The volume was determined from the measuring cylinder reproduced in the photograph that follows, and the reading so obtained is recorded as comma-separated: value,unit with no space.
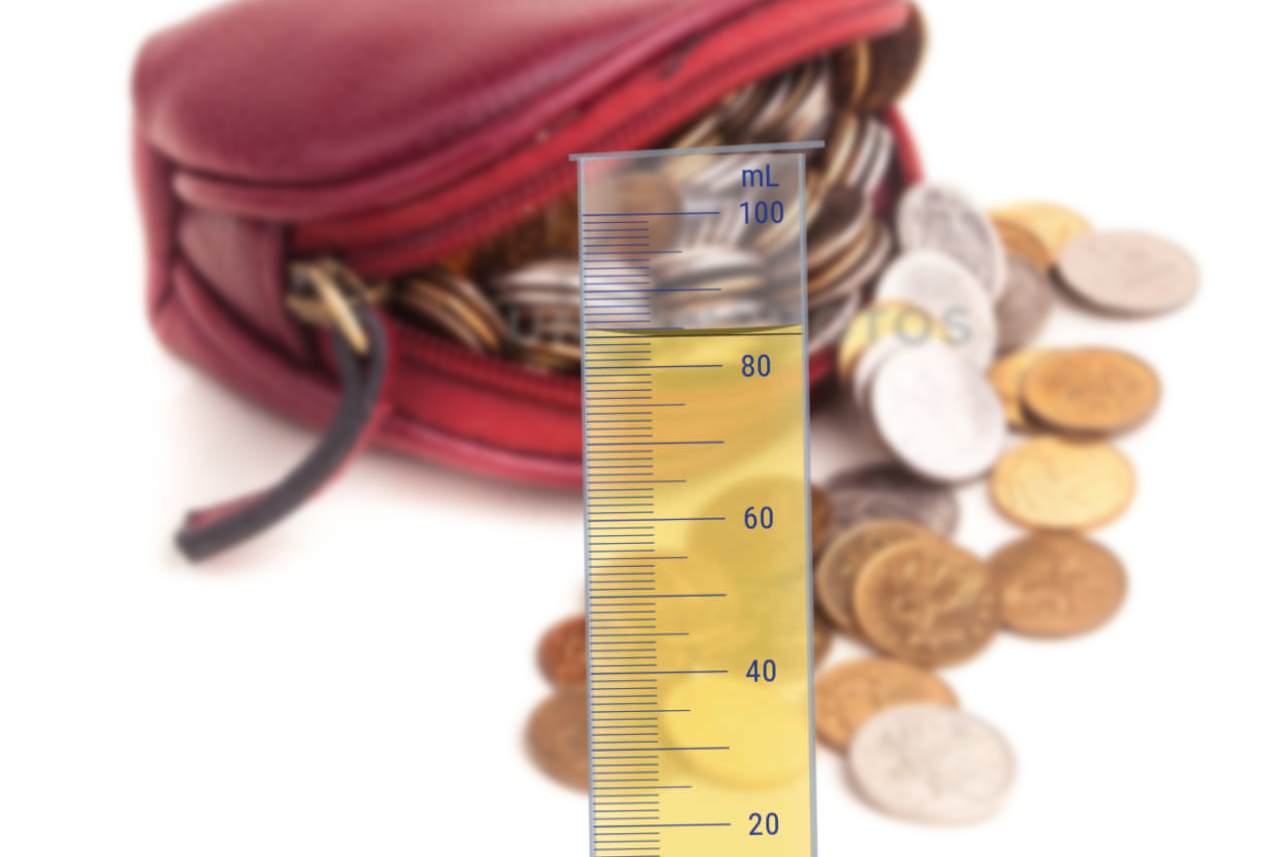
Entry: 84,mL
